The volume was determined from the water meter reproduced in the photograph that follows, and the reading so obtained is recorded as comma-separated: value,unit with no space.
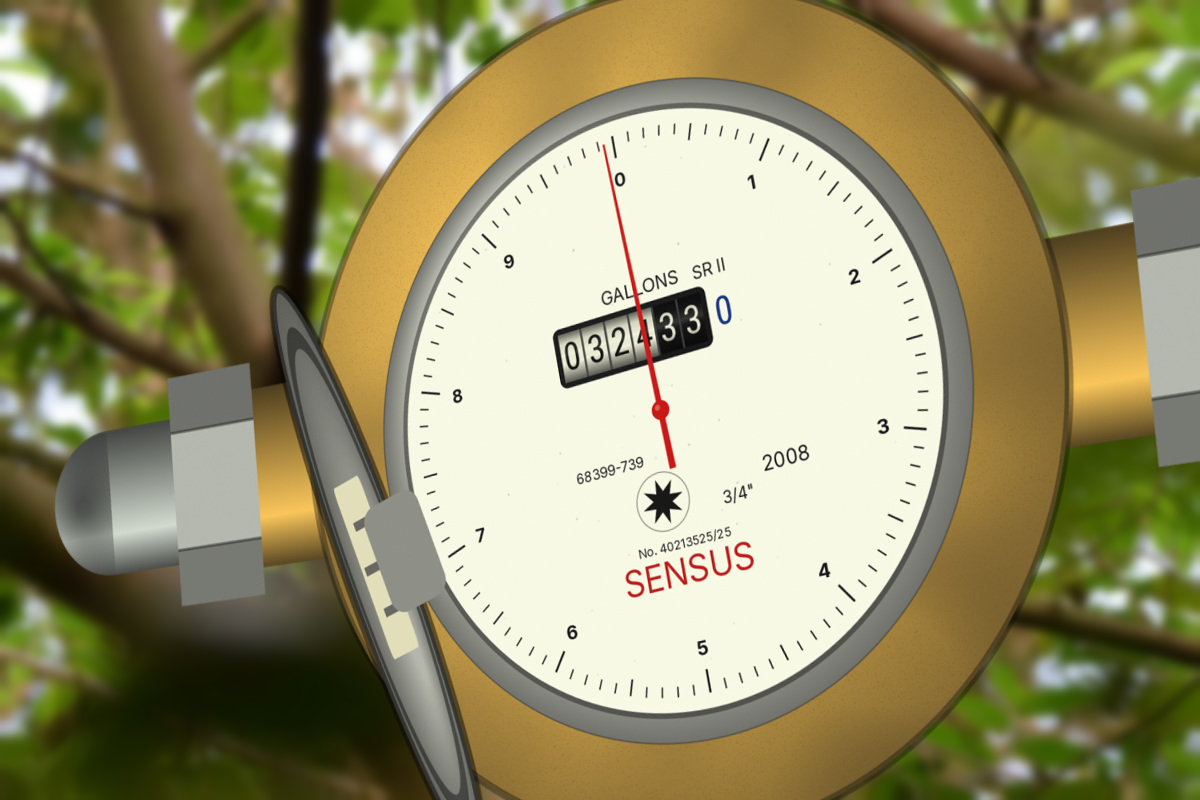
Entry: 324329.9,gal
